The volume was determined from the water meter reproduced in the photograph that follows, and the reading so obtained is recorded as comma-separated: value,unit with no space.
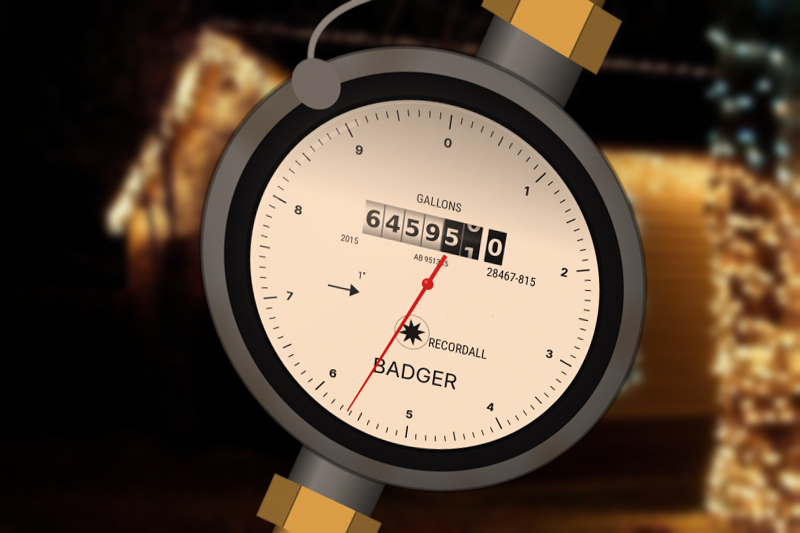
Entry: 6459505.6,gal
